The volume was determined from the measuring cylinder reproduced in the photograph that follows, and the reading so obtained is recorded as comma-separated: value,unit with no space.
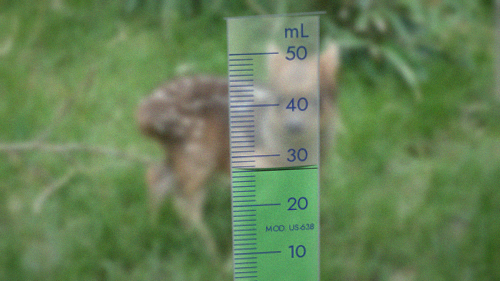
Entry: 27,mL
